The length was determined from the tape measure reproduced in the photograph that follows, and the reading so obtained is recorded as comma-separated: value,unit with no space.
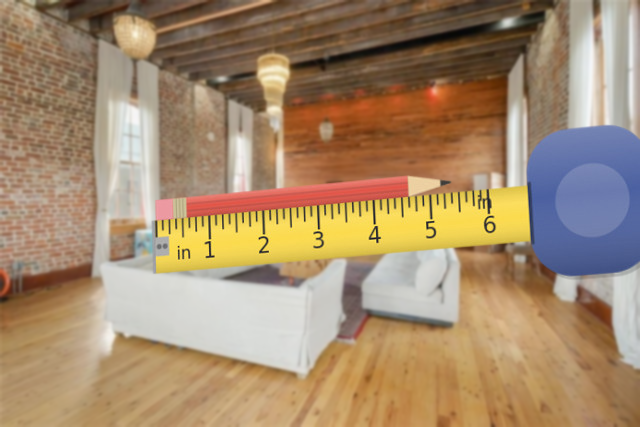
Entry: 5.375,in
